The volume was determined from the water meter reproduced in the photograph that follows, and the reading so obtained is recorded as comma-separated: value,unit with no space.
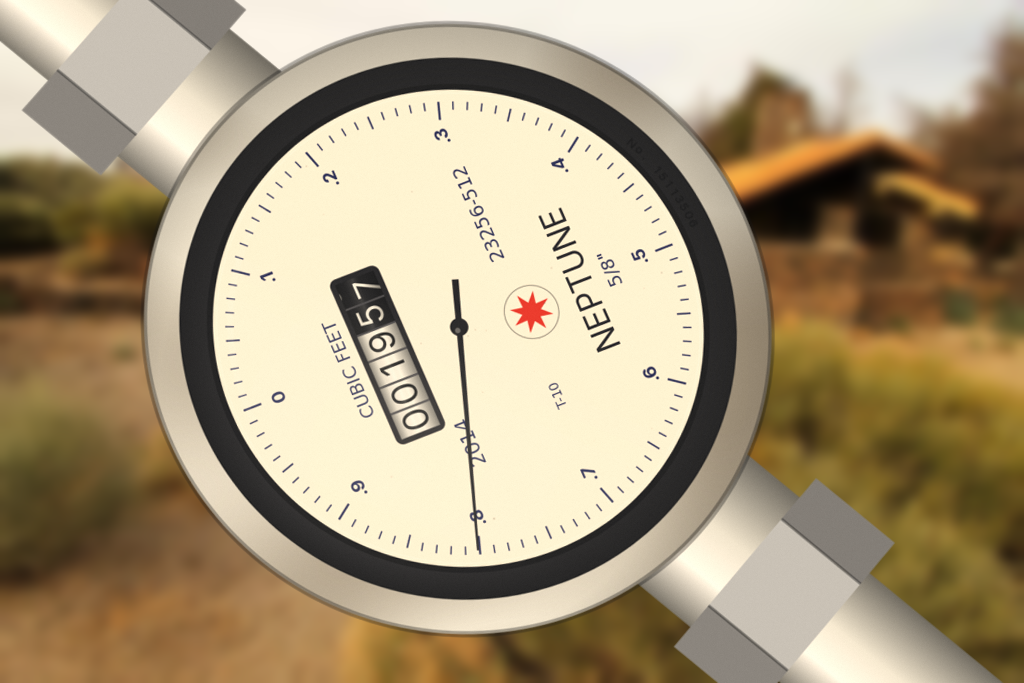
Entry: 1956.80,ft³
